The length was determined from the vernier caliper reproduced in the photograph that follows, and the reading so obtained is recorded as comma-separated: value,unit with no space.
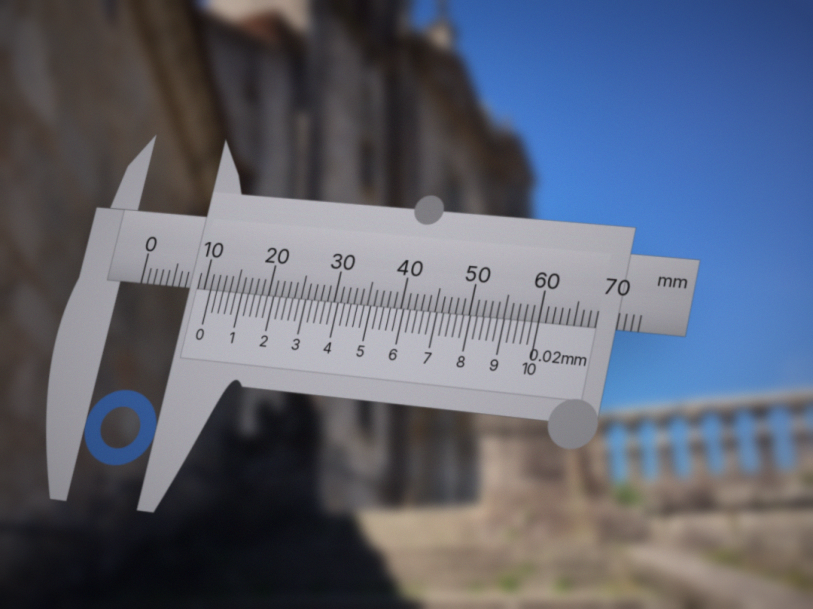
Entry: 11.0,mm
